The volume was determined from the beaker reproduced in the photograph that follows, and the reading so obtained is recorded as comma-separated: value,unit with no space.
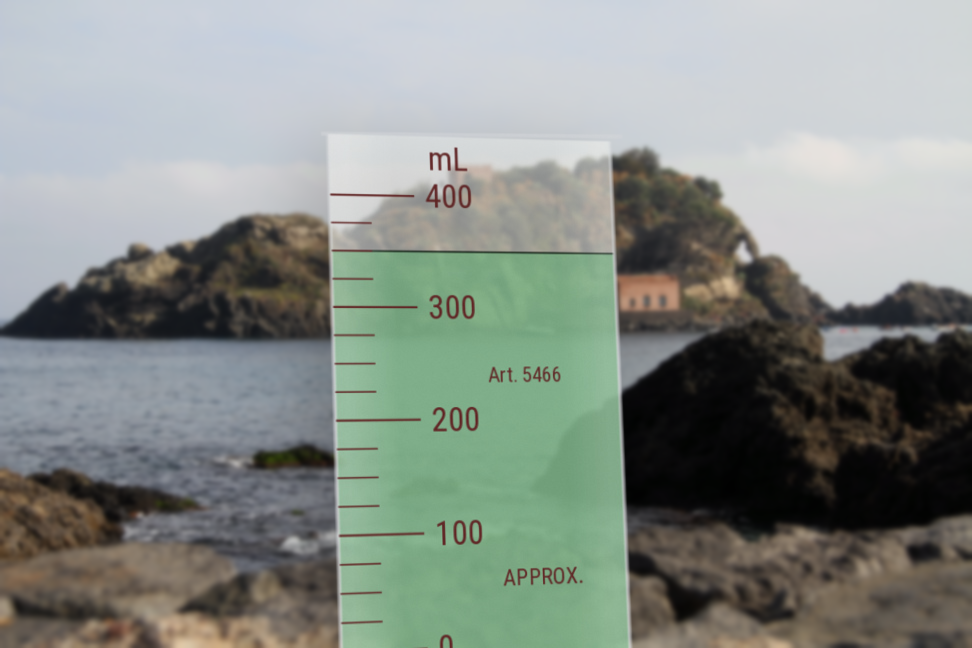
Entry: 350,mL
